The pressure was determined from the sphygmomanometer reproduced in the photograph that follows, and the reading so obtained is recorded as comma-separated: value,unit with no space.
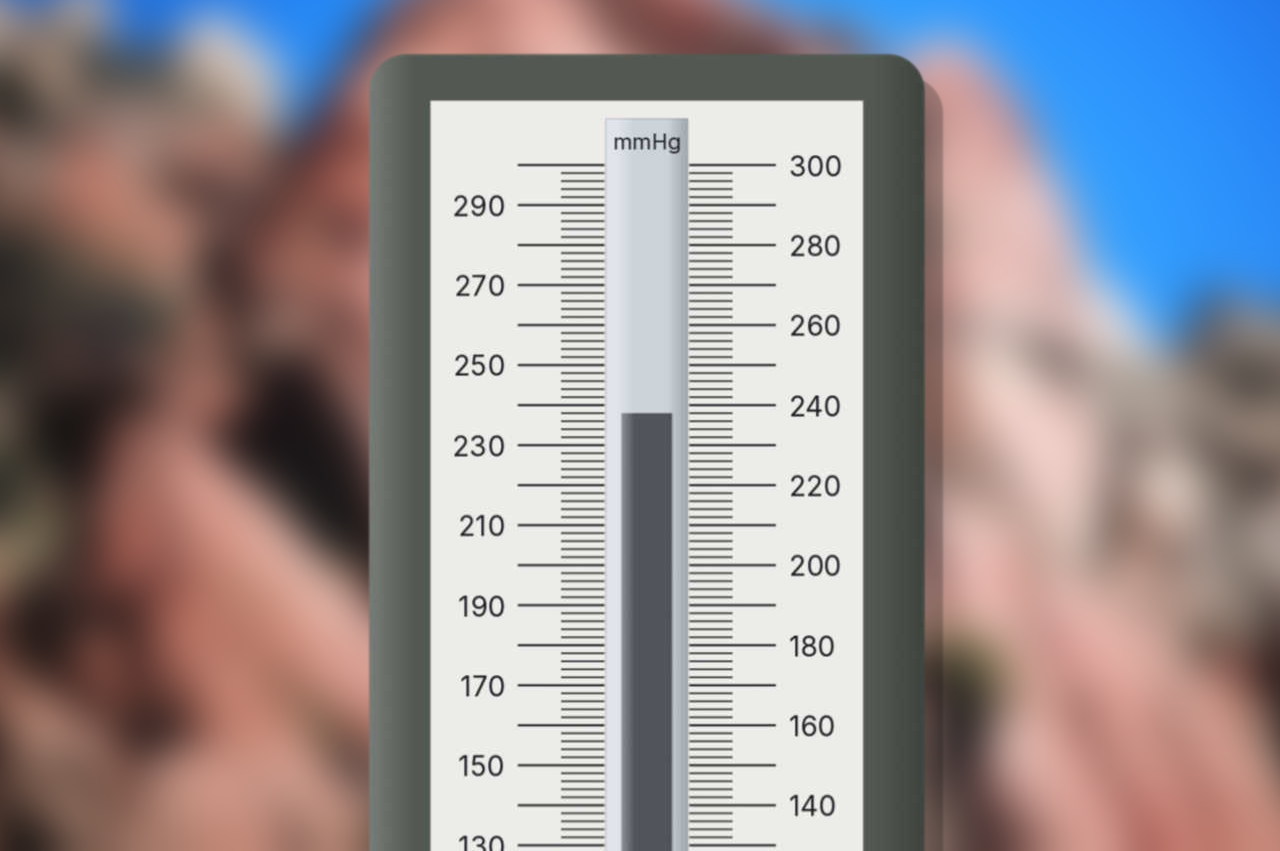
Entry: 238,mmHg
